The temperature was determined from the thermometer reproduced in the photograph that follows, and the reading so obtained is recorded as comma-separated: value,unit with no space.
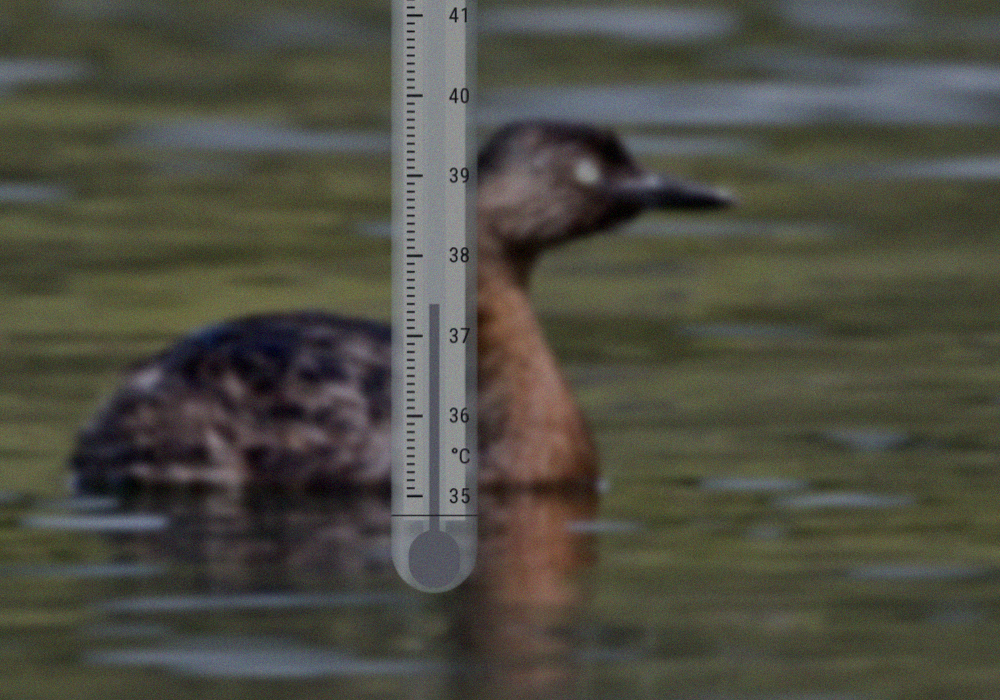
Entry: 37.4,°C
